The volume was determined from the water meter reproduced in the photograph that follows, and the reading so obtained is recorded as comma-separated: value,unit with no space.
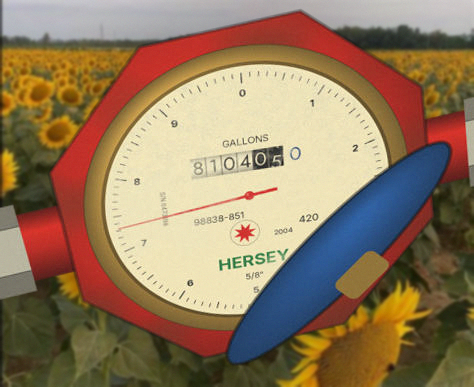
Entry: 8104047.3,gal
